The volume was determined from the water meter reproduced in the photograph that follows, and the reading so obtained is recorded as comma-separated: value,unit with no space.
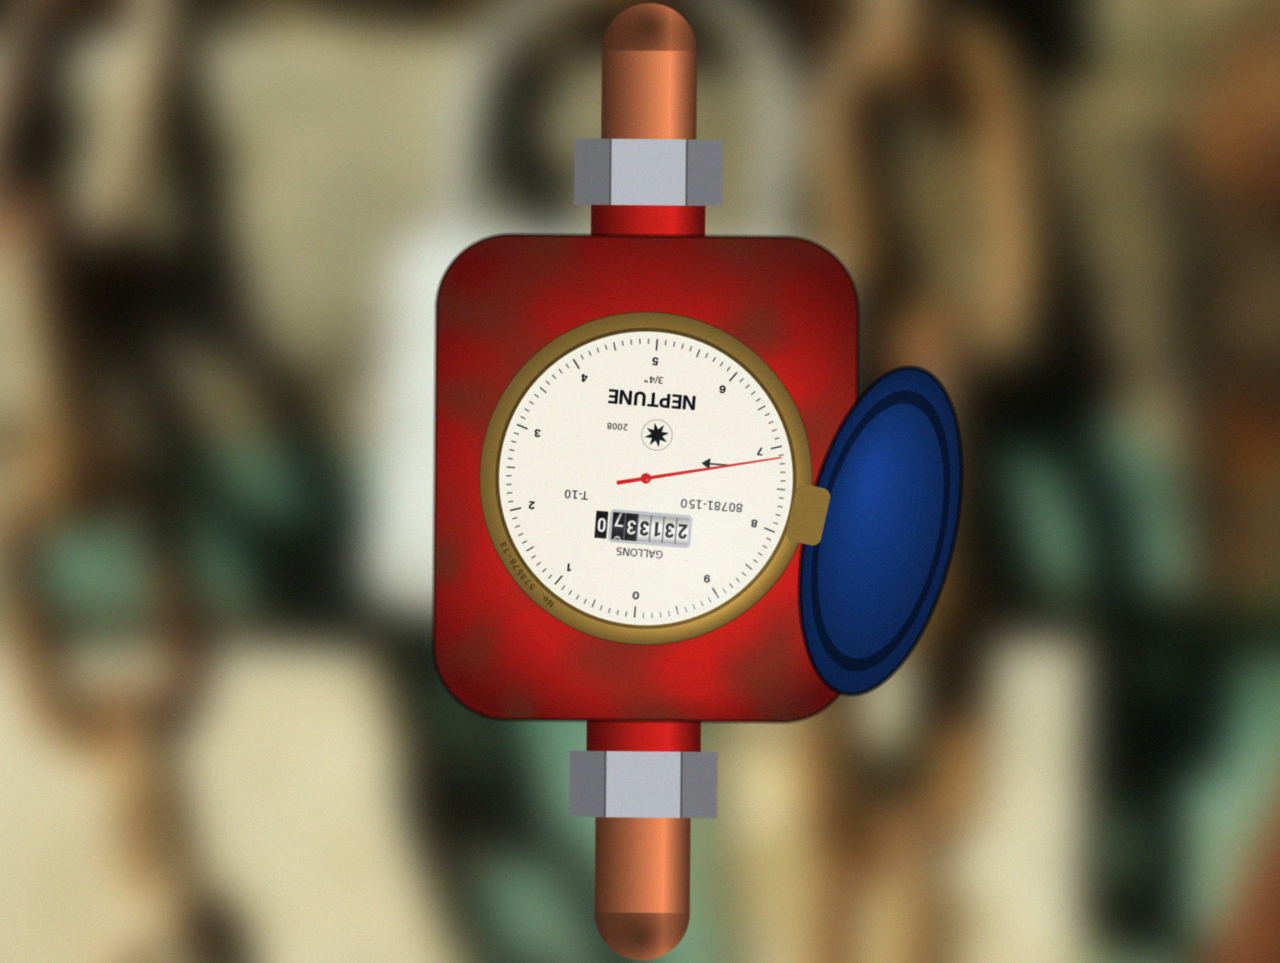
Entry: 2313367.1,gal
